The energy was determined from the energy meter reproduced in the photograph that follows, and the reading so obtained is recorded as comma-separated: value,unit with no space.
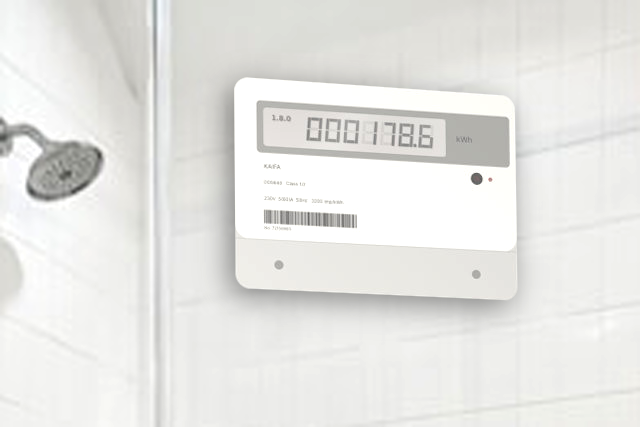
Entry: 178.6,kWh
